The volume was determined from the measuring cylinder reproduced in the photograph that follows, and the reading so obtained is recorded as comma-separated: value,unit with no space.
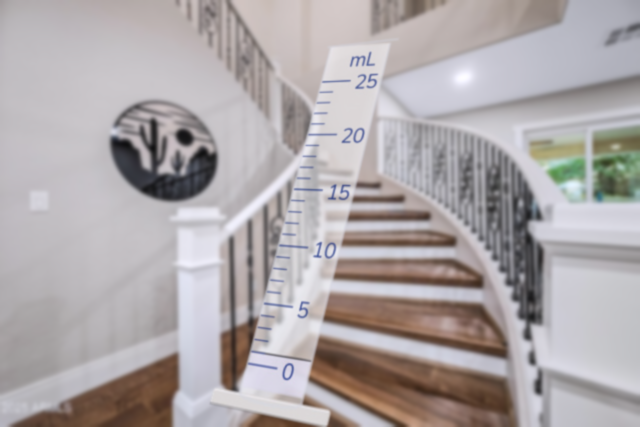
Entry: 1,mL
